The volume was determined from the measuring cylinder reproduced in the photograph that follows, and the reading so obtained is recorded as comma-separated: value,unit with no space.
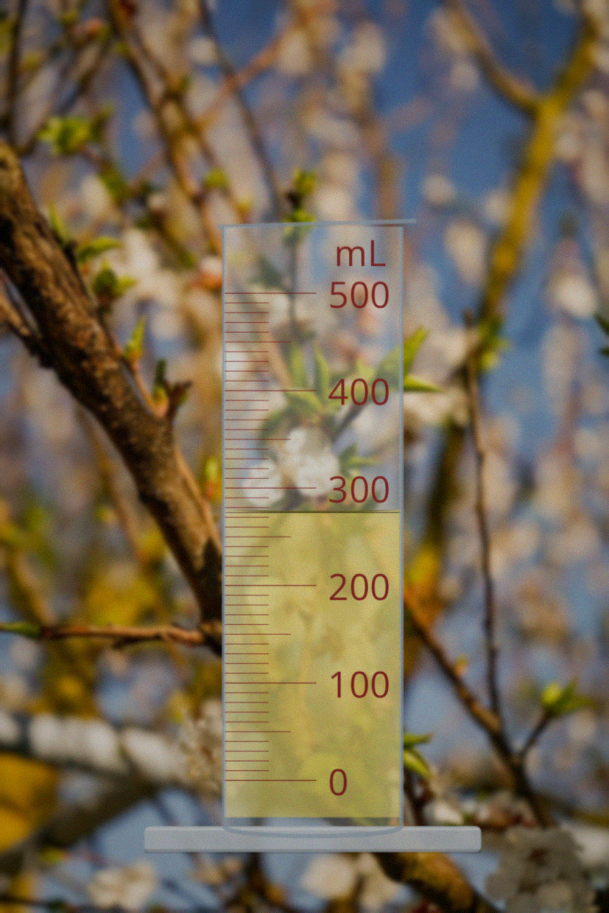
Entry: 275,mL
